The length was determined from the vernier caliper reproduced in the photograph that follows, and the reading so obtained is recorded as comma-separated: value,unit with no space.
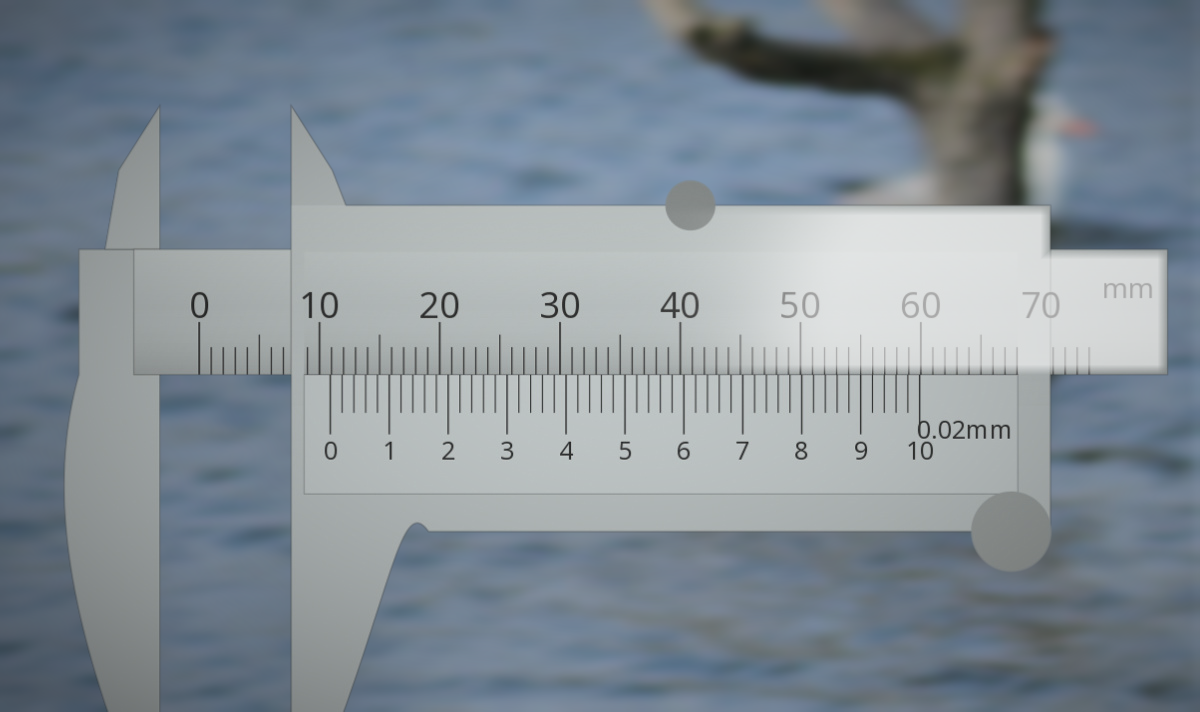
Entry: 10.9,mm
